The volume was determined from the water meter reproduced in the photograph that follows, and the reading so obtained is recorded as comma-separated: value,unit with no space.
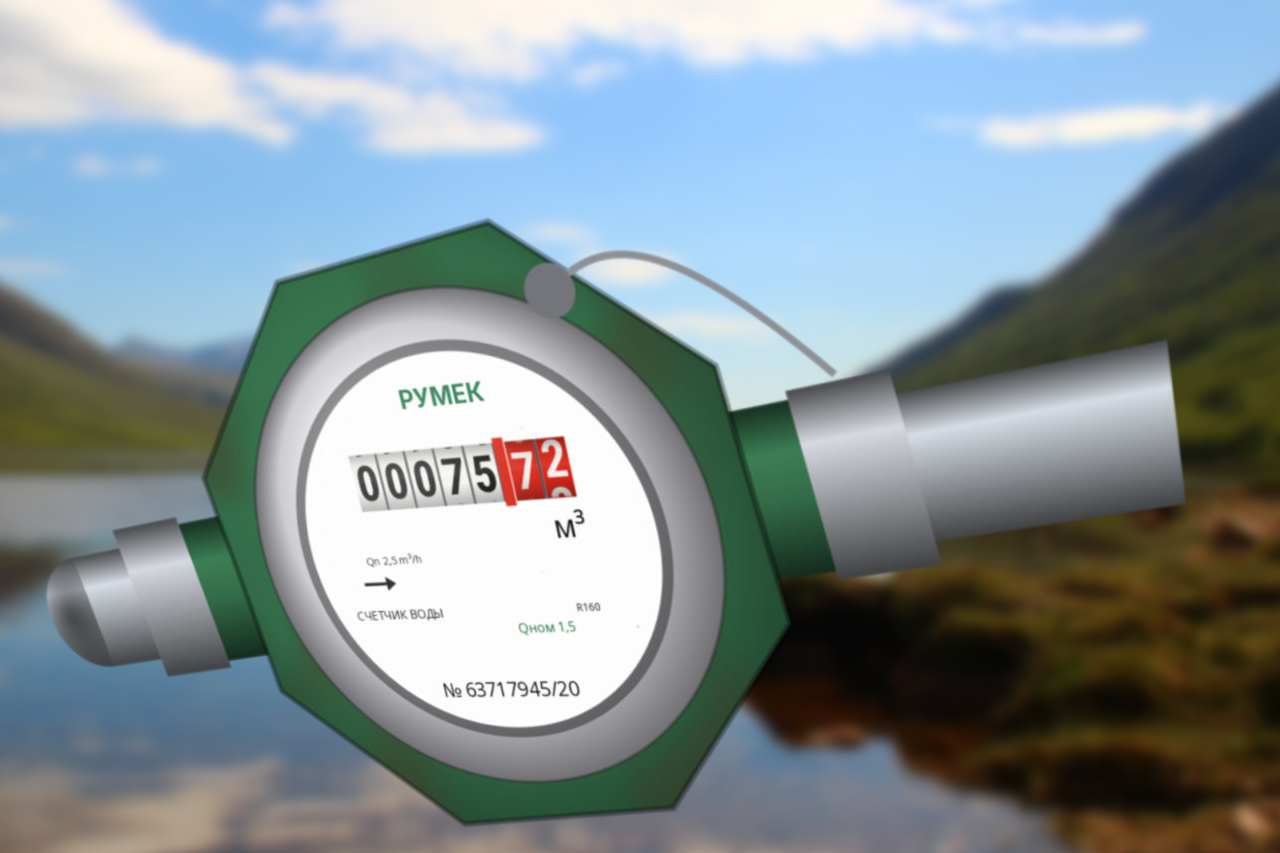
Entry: 75.72,m³
